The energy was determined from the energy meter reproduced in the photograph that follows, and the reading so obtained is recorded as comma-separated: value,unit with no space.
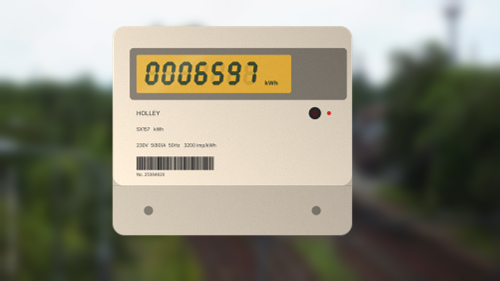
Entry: 6597,kWh
